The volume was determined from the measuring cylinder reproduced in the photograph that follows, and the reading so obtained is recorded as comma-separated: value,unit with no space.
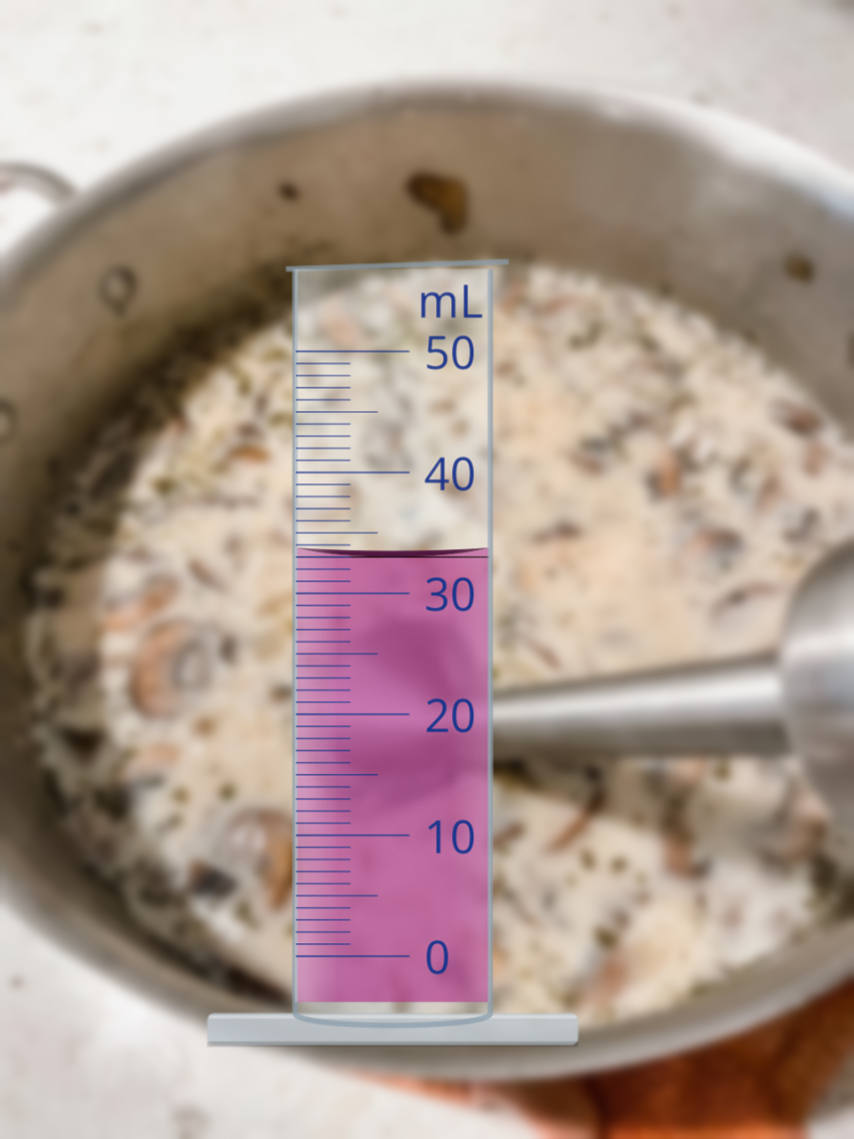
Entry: 33,mL
